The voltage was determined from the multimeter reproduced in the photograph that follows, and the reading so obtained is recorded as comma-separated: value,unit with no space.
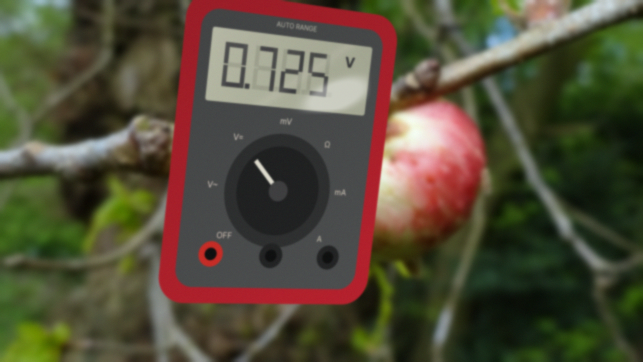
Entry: 0.725,V
